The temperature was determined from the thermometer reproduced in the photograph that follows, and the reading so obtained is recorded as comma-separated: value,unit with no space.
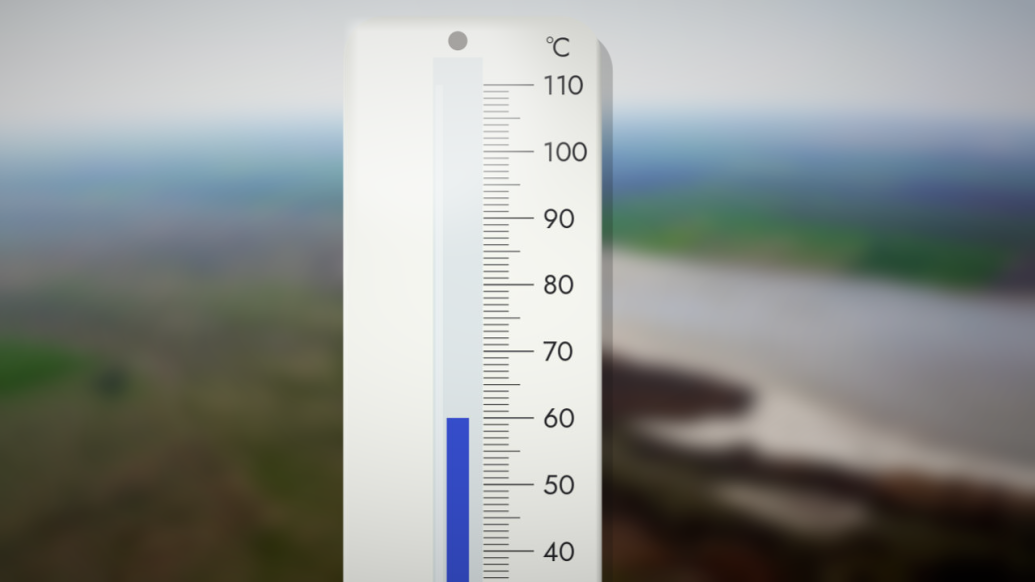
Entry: 60,°C
